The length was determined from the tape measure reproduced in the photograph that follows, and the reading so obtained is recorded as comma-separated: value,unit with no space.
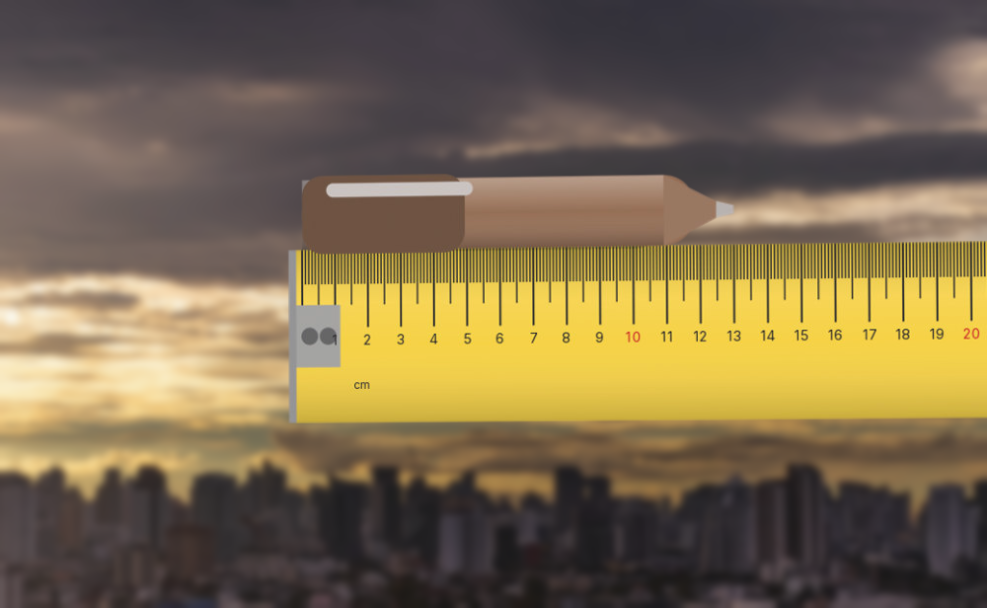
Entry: 13,cm
